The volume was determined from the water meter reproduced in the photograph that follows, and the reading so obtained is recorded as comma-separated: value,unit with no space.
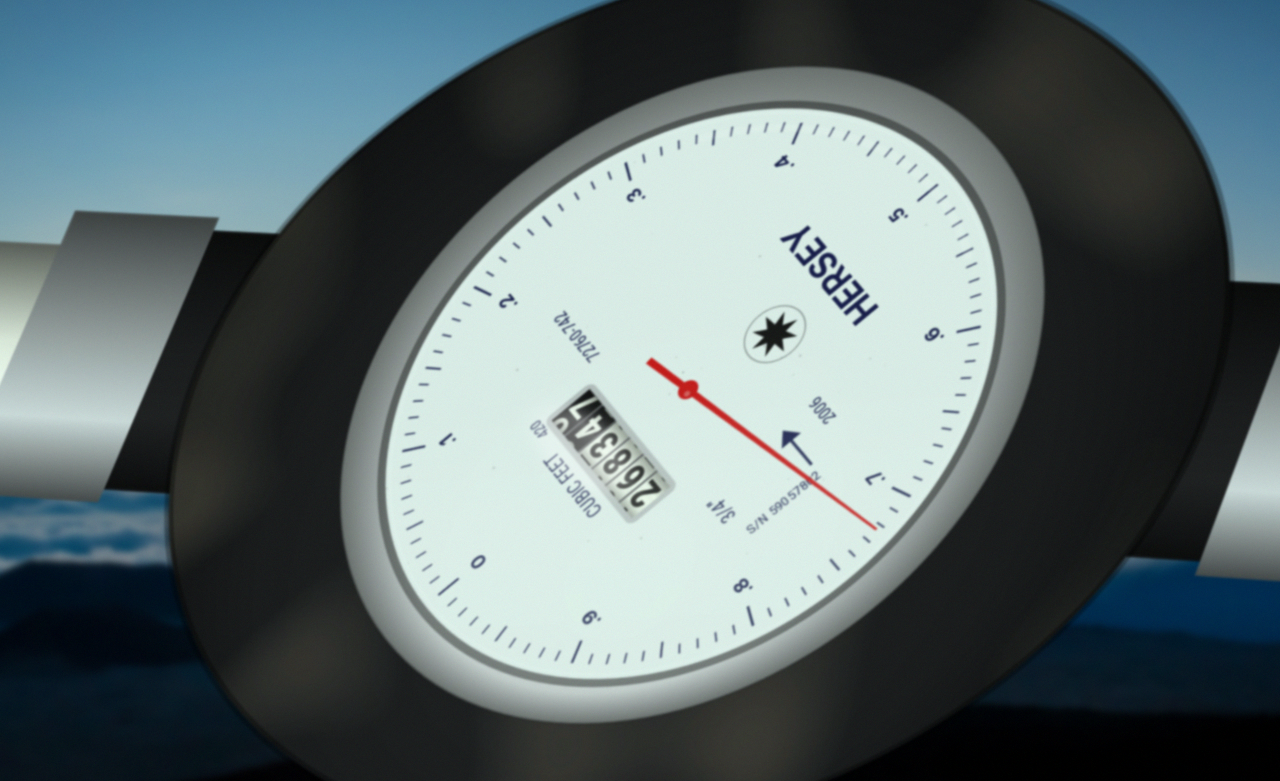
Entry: 268346.72,ft³
